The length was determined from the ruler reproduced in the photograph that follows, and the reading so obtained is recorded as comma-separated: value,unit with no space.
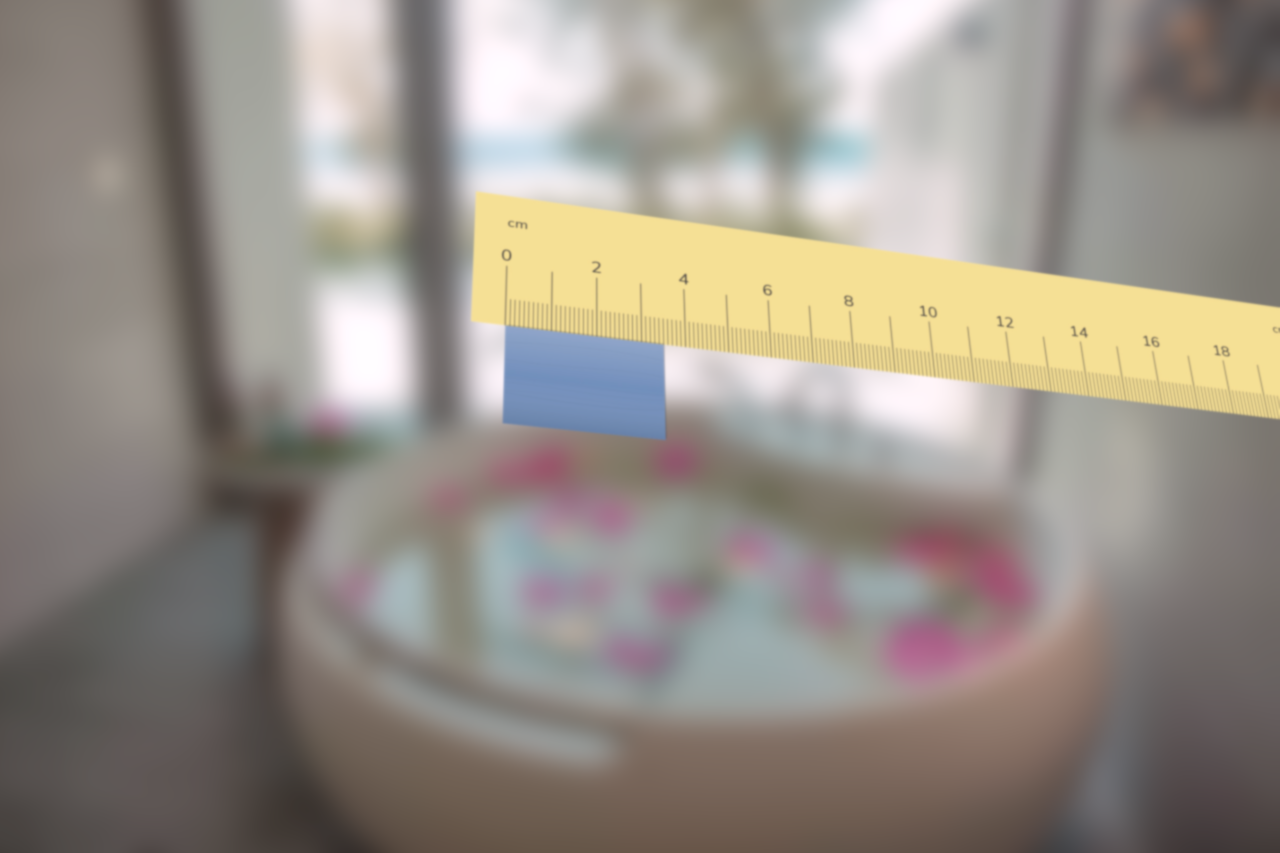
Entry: 3.5,cm
